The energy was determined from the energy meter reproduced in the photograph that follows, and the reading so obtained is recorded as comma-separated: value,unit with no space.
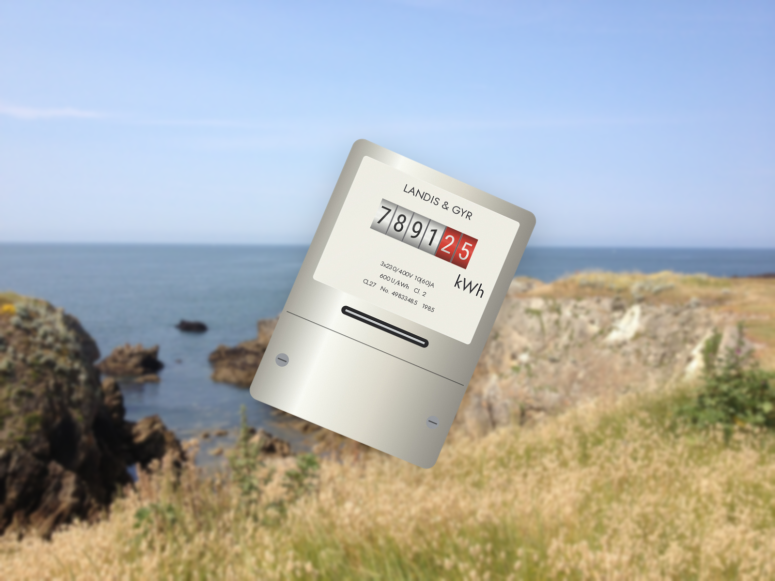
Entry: 7891.25,kWh
